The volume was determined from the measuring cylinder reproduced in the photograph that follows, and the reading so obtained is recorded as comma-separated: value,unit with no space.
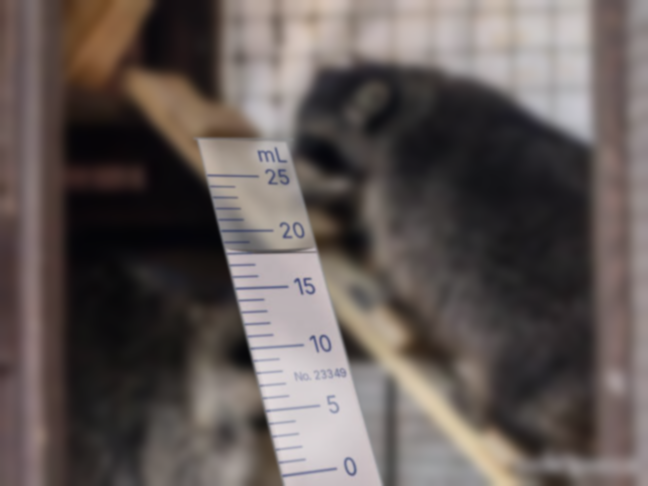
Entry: 18,mL
